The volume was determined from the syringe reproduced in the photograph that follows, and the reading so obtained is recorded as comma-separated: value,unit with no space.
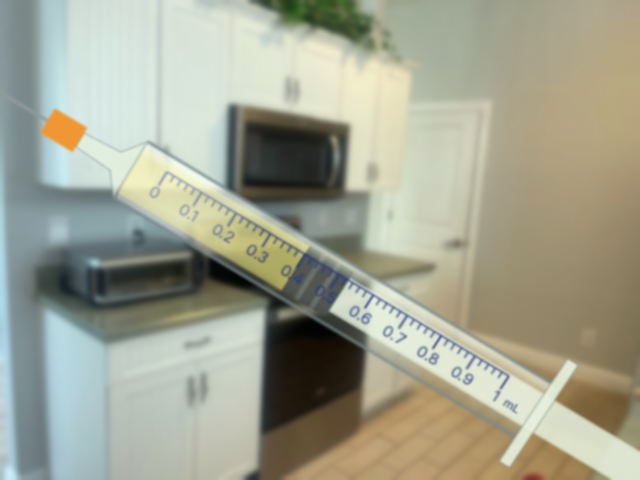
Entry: 0.4,mL
